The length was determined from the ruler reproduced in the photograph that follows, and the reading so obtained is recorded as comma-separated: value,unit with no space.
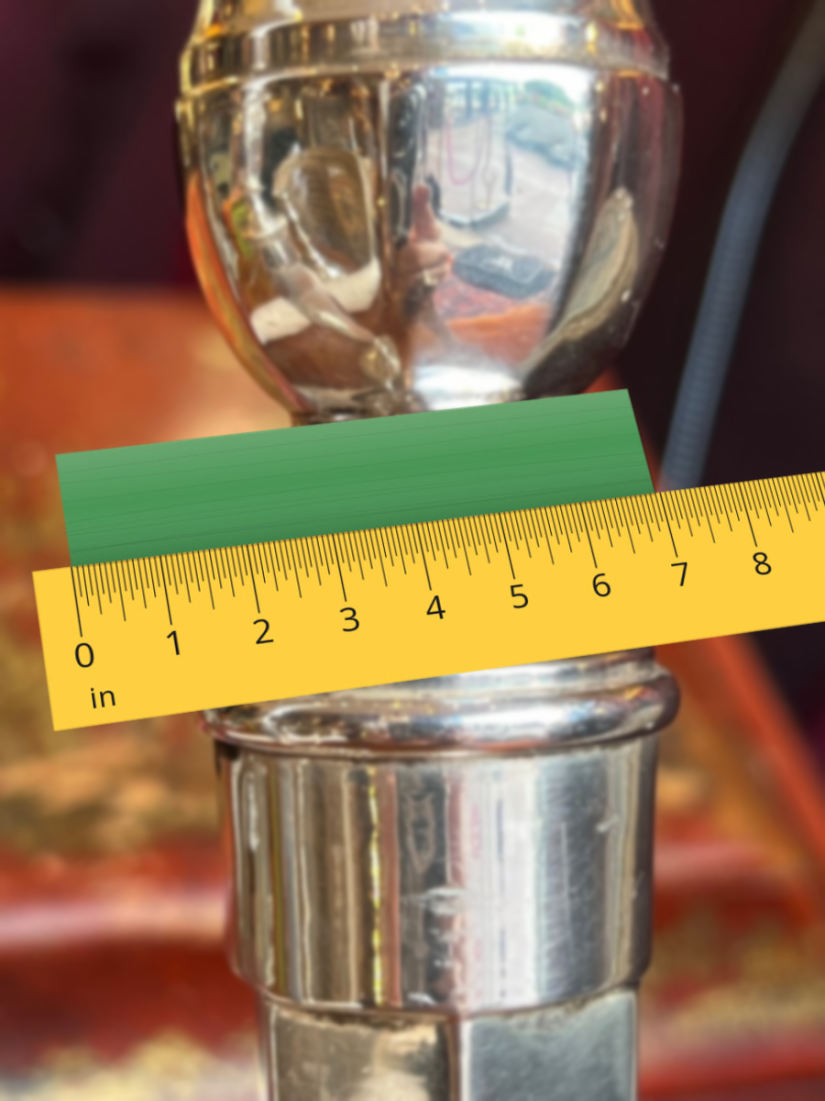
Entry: 6.9375,in
